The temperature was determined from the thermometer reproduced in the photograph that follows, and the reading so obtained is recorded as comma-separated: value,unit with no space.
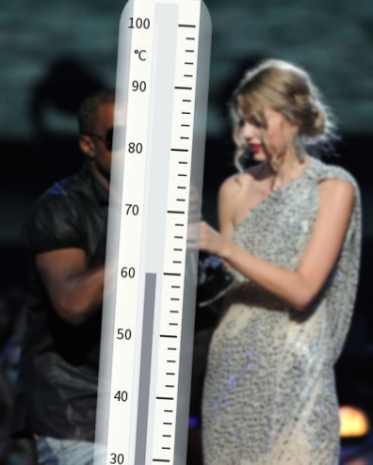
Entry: 60,°C
